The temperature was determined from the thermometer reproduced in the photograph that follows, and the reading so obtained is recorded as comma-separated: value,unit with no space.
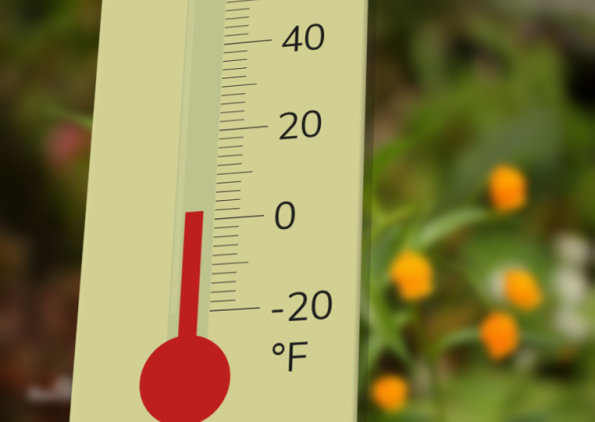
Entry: 2,°F
